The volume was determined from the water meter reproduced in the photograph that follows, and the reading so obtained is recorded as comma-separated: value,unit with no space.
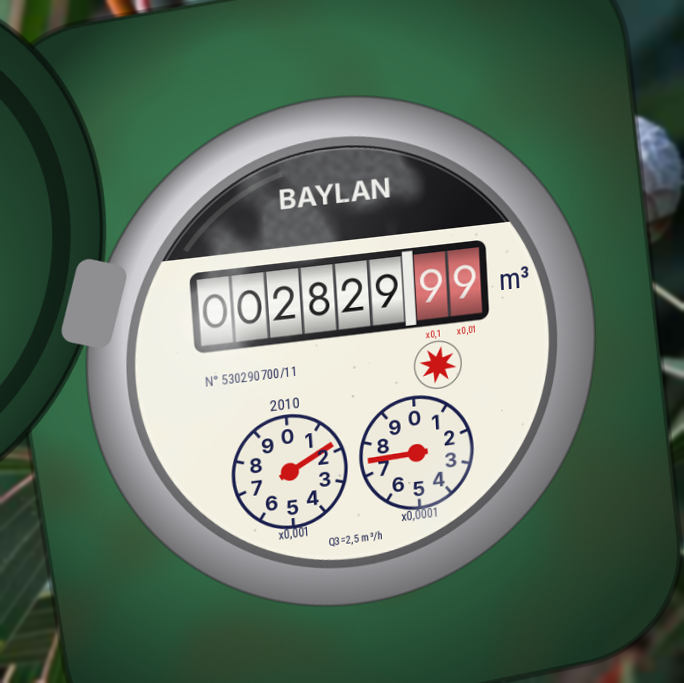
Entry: 2829.9917,m³
